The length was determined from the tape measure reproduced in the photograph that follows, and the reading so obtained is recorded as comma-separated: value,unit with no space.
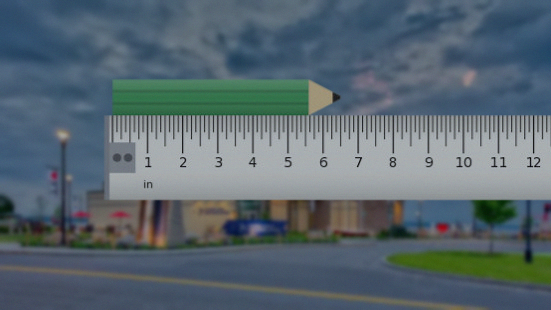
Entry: 6.5,in
